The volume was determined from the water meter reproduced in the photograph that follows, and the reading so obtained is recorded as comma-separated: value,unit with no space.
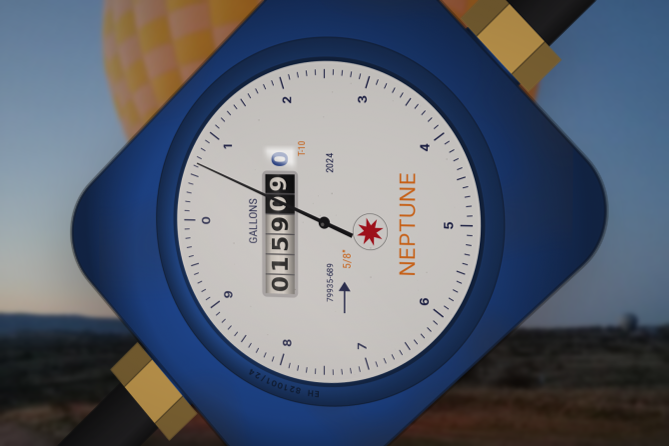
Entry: 159090.6,gal
